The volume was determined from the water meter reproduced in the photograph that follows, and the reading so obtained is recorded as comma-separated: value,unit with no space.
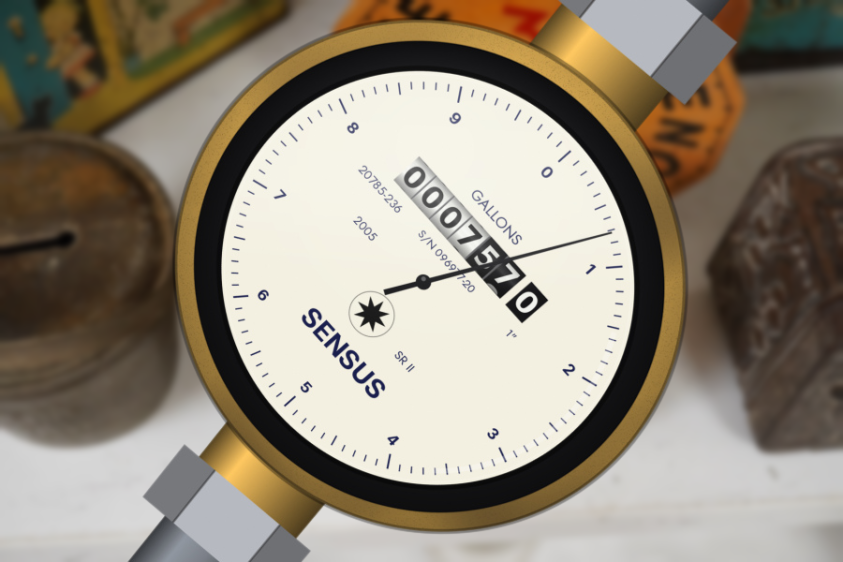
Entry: 7570.7,gal
